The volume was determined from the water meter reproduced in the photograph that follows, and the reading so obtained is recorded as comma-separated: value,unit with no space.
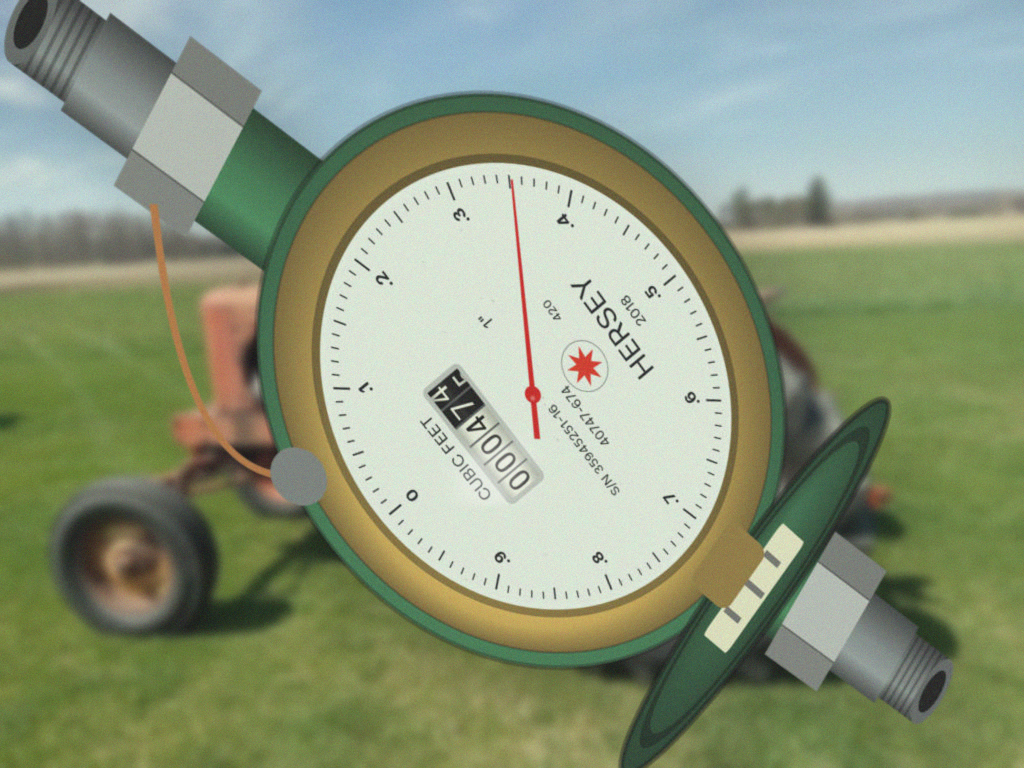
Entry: 474.35,ft³
